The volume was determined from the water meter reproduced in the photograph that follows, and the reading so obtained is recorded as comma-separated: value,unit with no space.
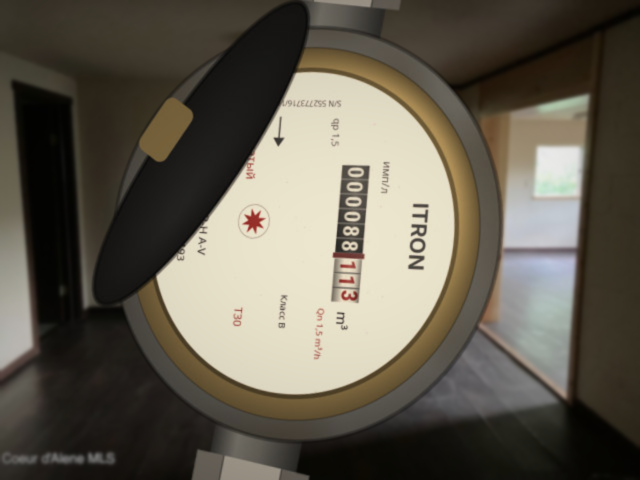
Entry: 88.113,m³
